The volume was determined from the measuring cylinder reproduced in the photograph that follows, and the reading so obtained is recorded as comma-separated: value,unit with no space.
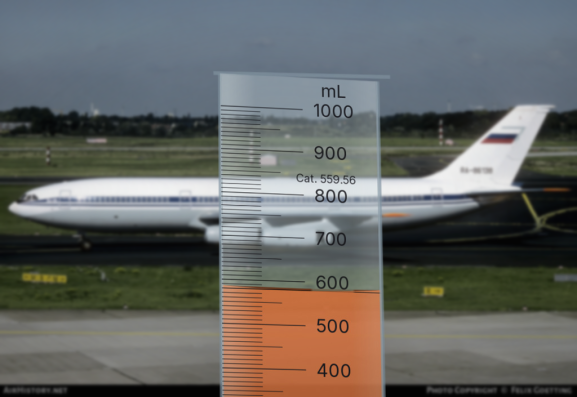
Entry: 580,mL
